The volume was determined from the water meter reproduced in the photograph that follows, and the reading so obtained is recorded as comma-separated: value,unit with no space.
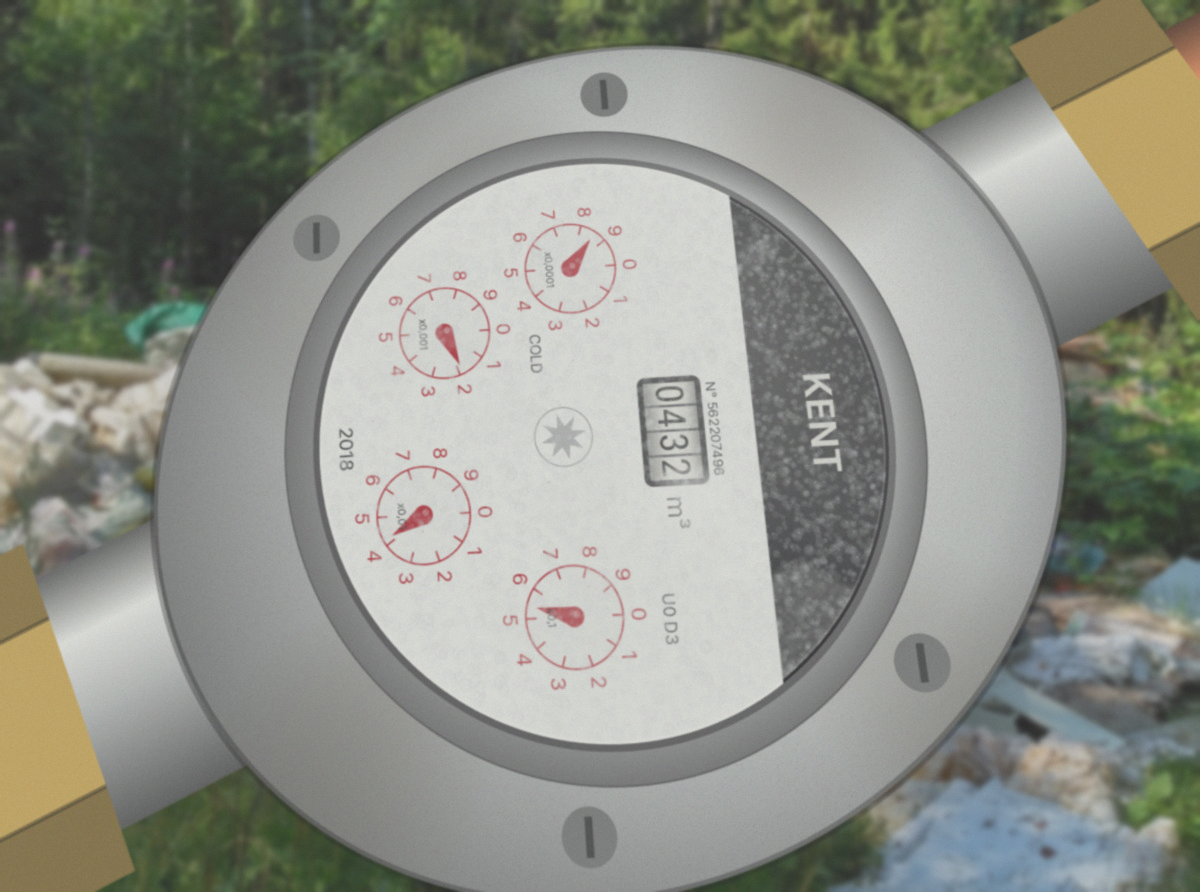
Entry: 432.5418,m³
